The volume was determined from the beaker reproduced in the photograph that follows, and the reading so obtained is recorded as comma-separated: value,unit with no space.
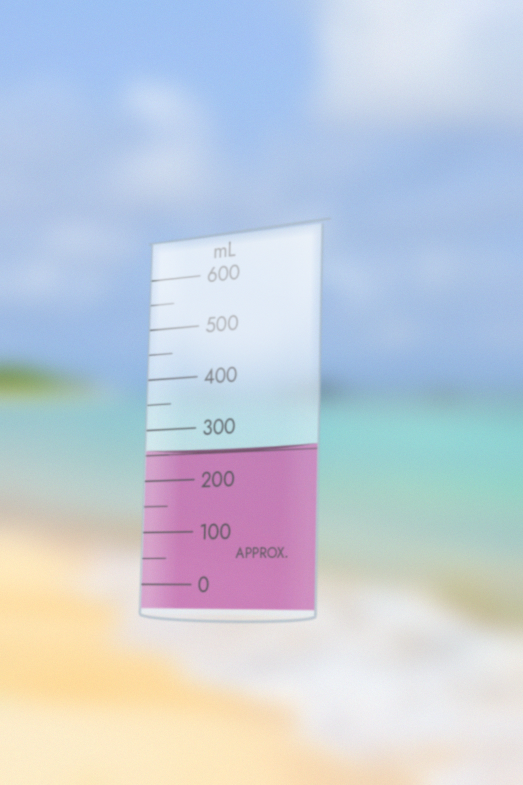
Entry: 250,mL
